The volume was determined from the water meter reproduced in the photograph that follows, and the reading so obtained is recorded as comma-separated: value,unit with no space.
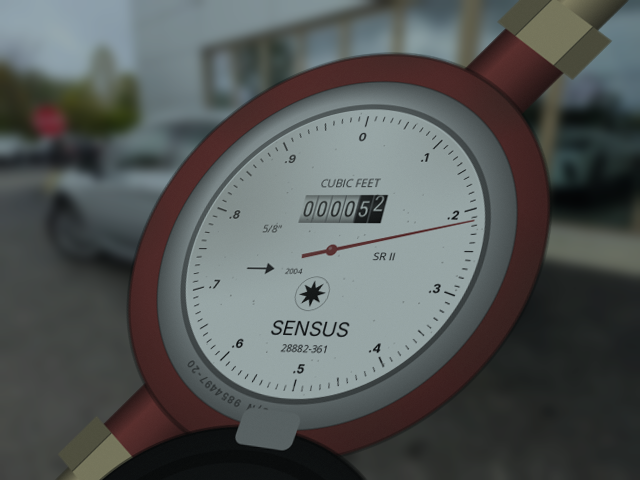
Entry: 52.21,ft³
